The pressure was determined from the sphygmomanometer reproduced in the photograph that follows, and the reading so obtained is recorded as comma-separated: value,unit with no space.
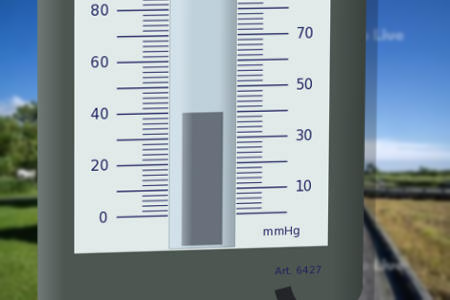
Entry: 40,mmHg
